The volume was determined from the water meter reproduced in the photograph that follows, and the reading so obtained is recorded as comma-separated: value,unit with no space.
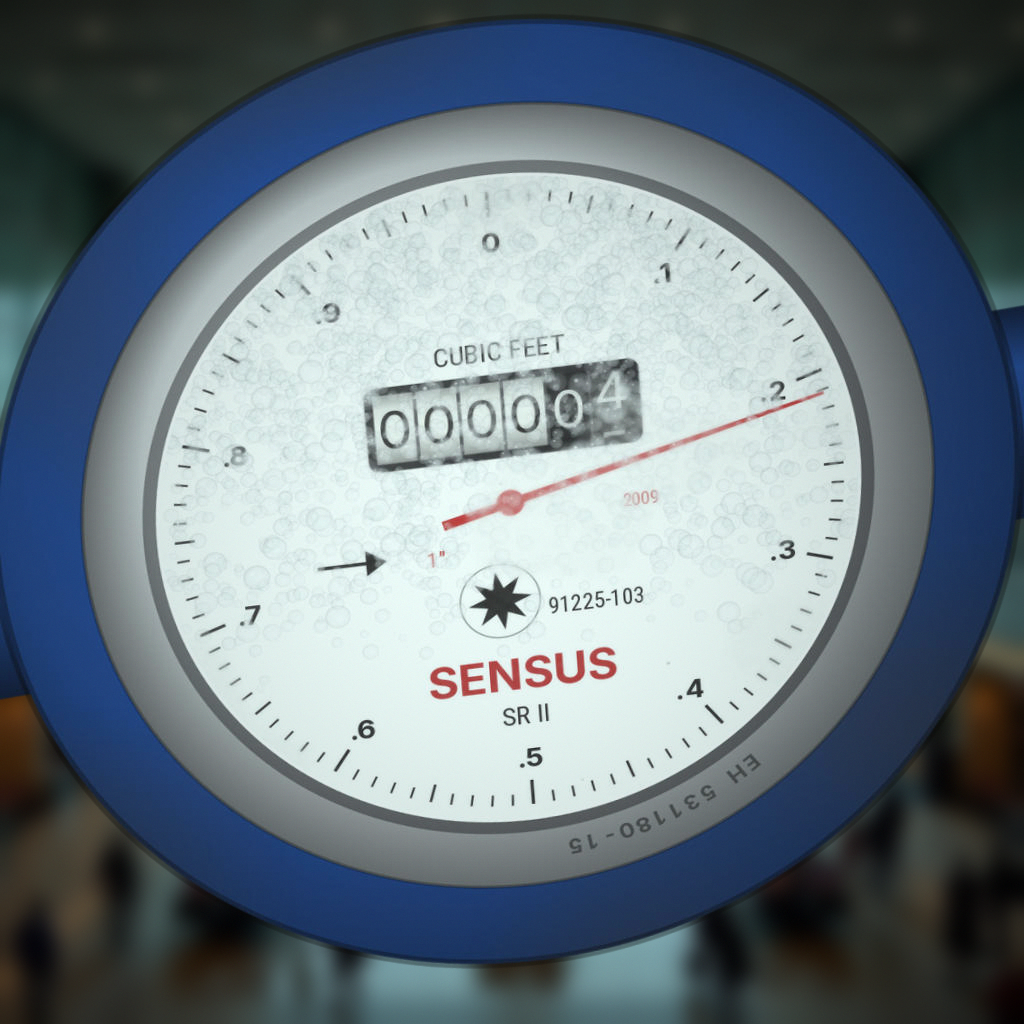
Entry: 4.21,ft³
